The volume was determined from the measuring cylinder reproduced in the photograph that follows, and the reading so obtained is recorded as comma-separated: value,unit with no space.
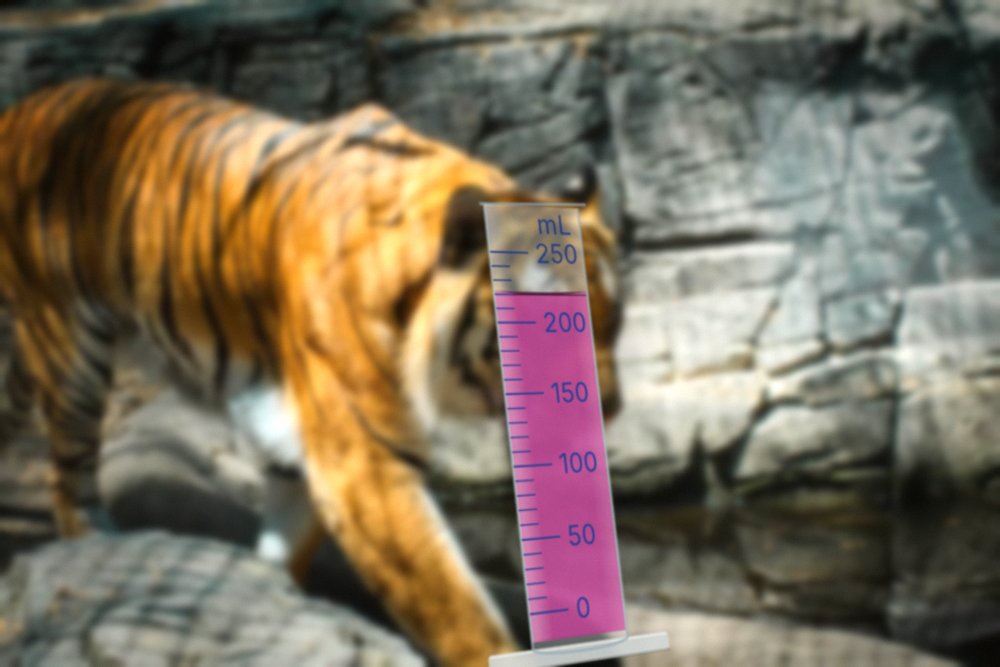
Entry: 220,mL
